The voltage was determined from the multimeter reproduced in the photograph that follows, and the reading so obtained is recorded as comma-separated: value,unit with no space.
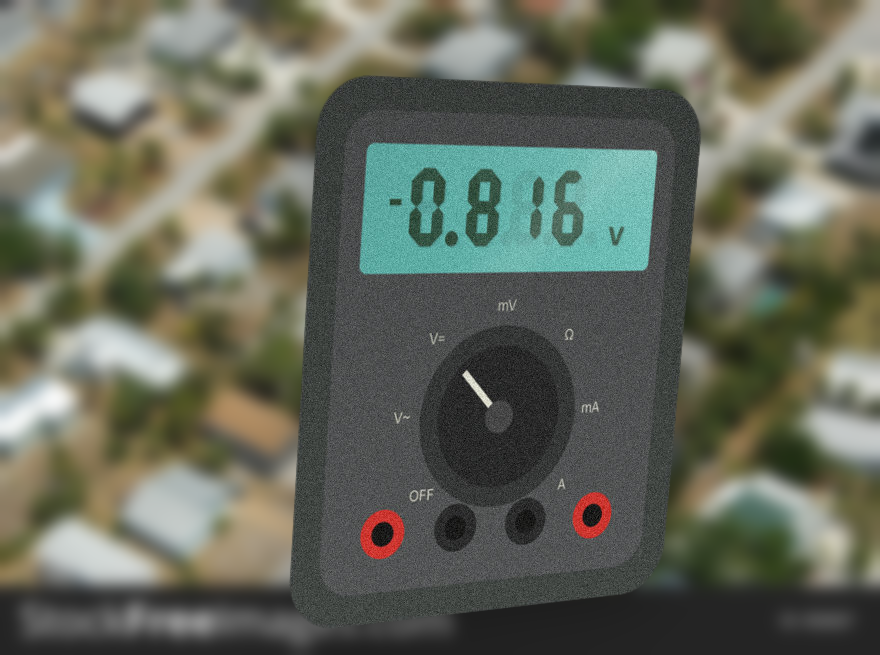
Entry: -0.816,V
